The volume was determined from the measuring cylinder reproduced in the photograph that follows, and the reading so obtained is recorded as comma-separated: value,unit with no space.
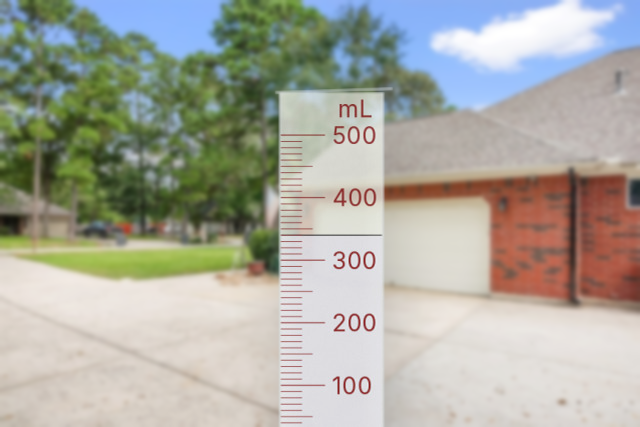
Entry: 340,mL
